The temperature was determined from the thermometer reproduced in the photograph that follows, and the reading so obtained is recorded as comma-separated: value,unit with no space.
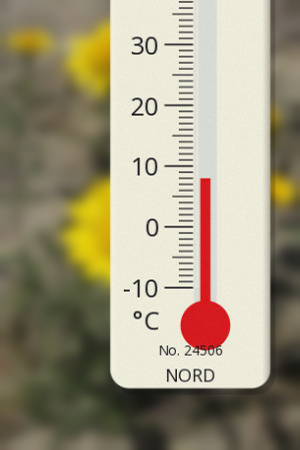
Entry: 8,°C
